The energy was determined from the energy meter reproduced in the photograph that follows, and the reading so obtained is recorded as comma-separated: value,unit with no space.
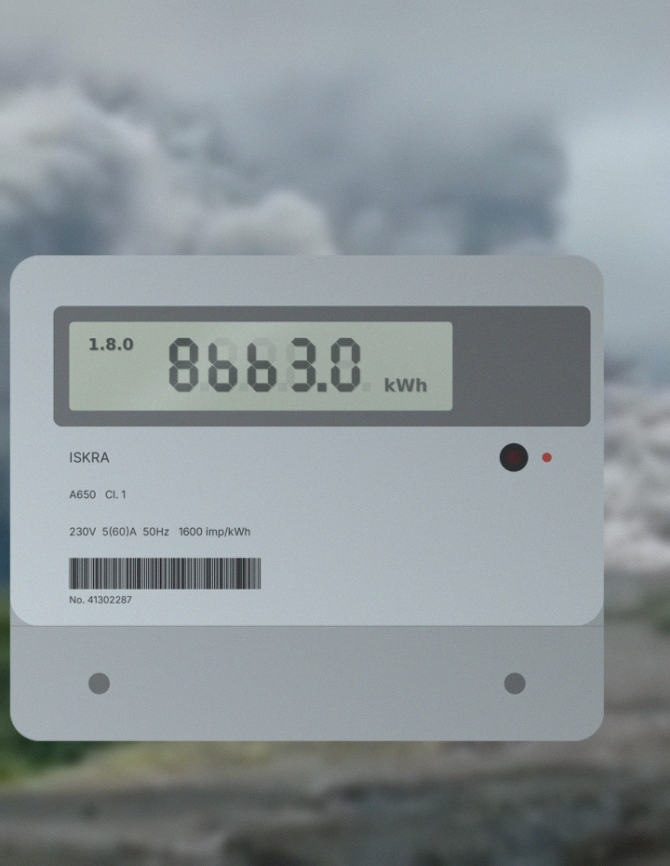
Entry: 8663.0,kWh
